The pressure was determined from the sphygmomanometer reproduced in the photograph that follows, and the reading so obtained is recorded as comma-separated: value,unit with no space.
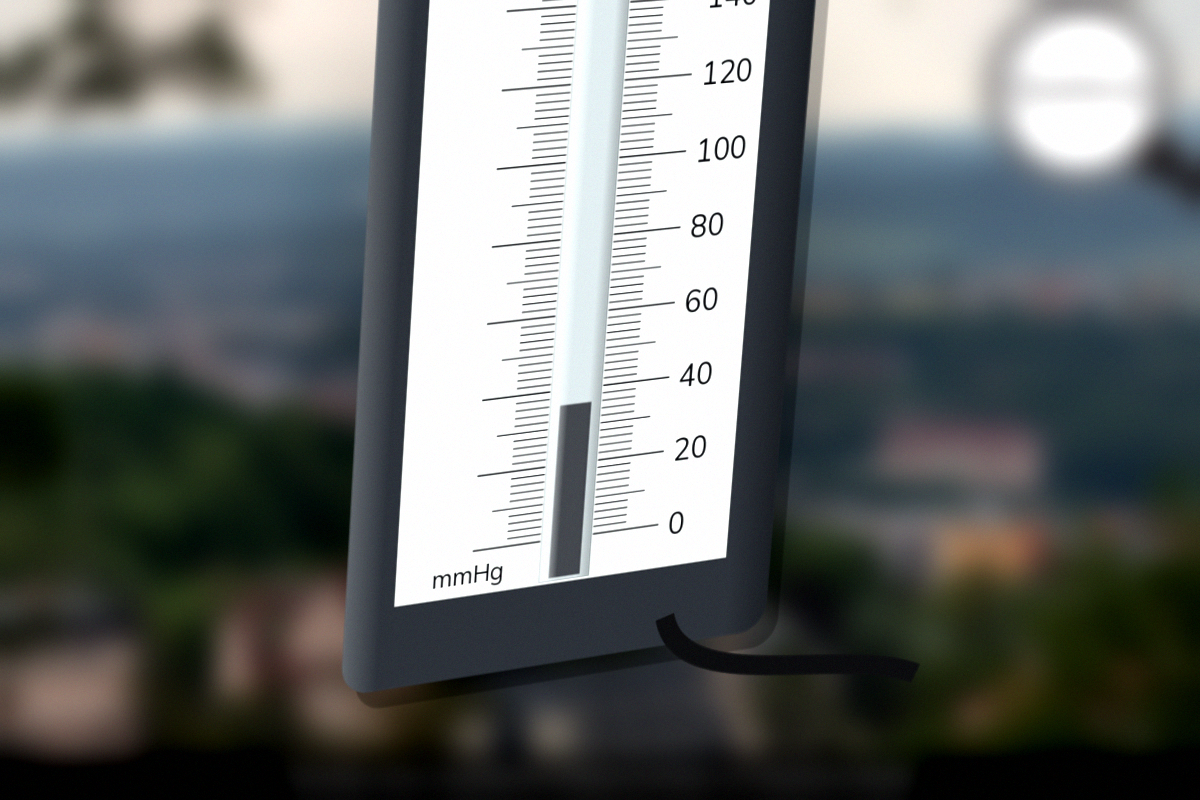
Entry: 36,mmHg
